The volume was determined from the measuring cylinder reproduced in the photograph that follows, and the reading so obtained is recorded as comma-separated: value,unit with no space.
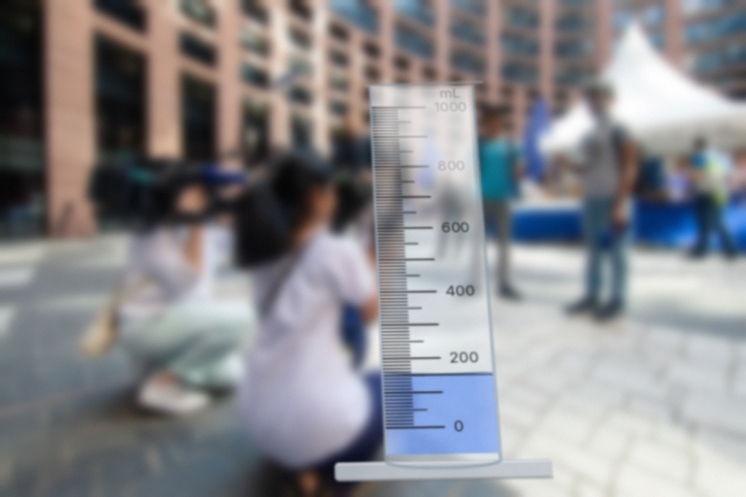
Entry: 150,mL
